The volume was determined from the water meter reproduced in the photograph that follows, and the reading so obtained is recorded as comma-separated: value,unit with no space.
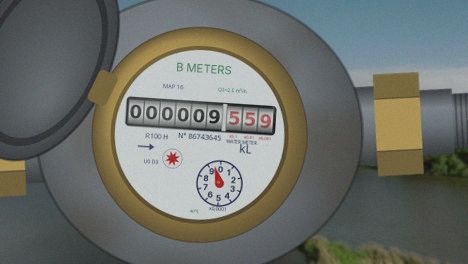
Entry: 9.5589,kL
